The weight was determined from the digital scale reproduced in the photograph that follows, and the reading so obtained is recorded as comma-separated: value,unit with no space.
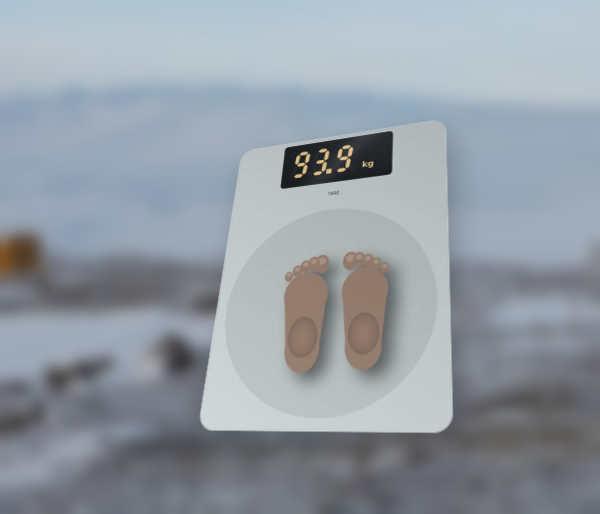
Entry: 93.9,kg
